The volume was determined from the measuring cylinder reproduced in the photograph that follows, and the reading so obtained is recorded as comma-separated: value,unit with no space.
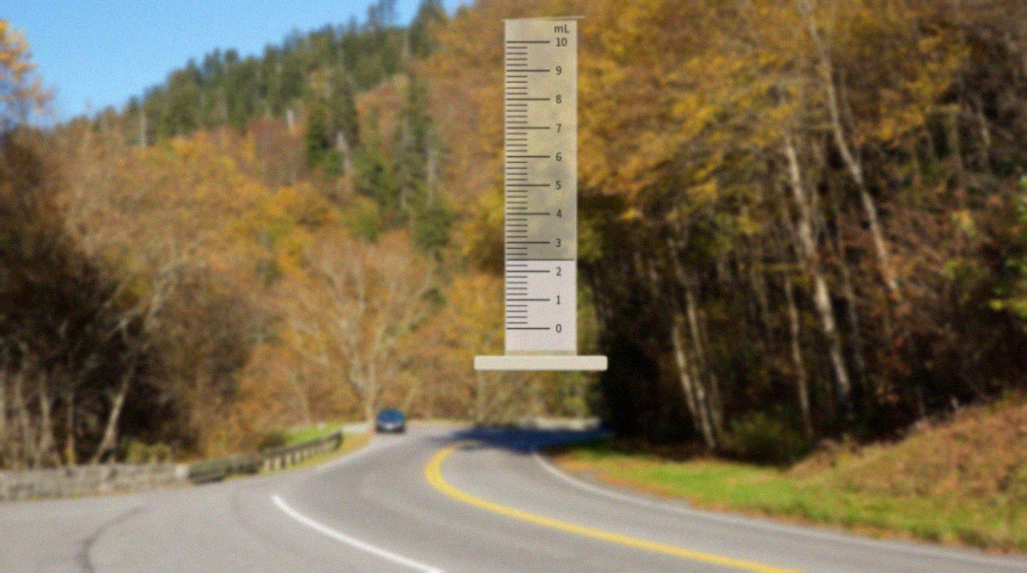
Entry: 2.4,mL
